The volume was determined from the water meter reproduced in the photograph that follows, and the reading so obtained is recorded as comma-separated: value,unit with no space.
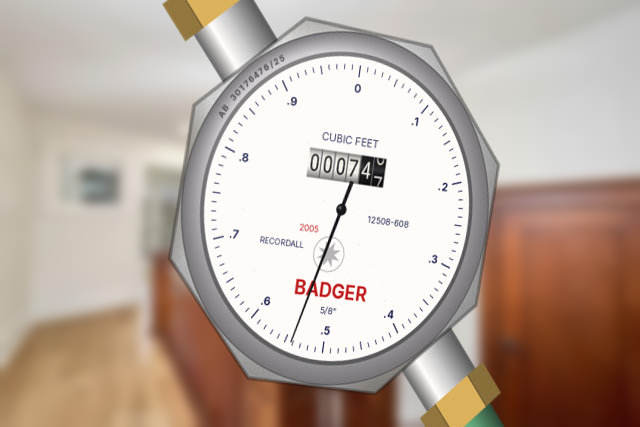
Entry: 746.54,ft³
